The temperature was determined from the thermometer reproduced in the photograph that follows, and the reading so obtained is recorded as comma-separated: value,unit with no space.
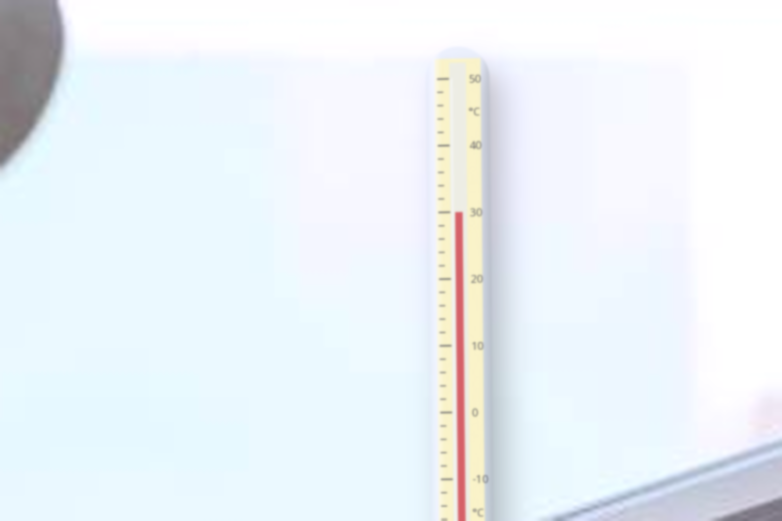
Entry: 30,°C
